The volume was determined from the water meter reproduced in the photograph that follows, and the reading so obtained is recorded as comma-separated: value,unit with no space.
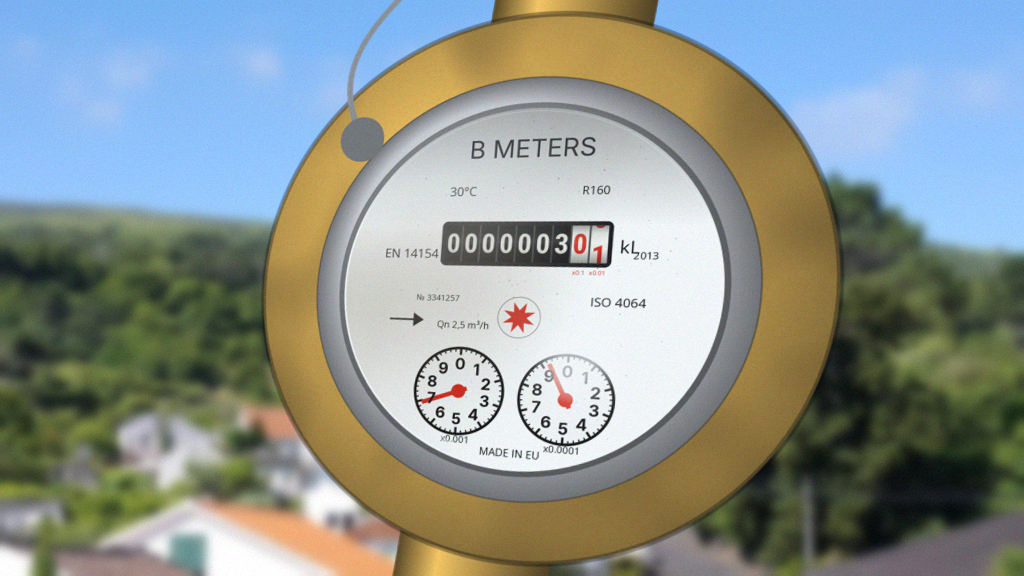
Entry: 3.0069,kL
